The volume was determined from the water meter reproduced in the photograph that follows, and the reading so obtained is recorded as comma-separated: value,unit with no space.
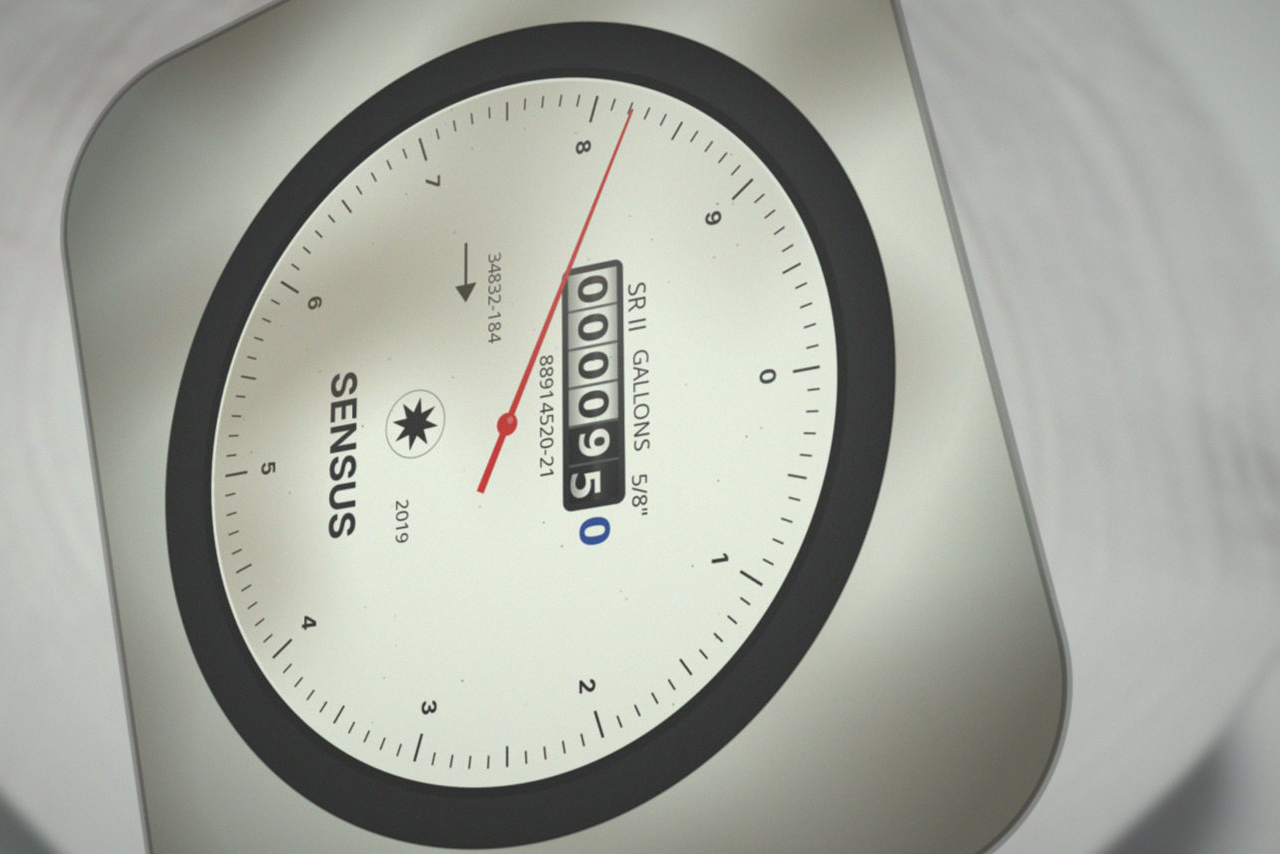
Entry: 948.2,gal
